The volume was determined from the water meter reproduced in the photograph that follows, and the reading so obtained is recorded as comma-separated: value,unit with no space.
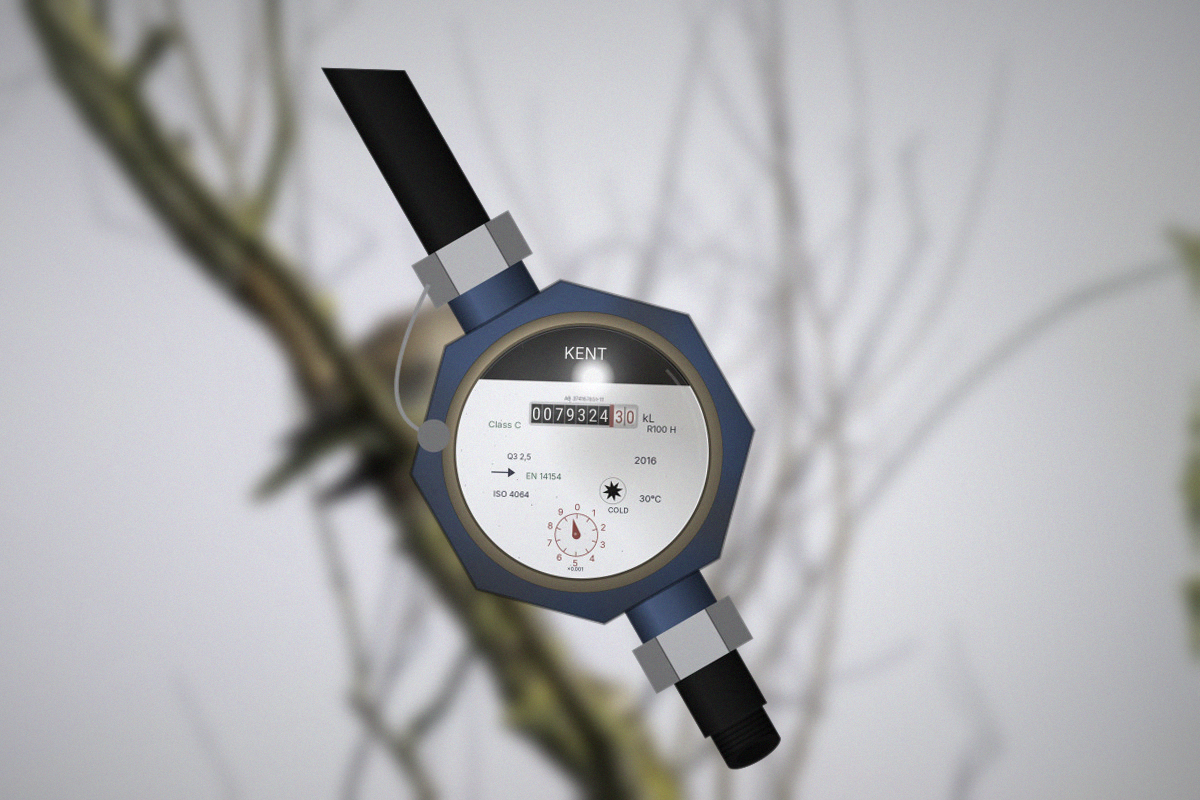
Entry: 79324.299,kL
